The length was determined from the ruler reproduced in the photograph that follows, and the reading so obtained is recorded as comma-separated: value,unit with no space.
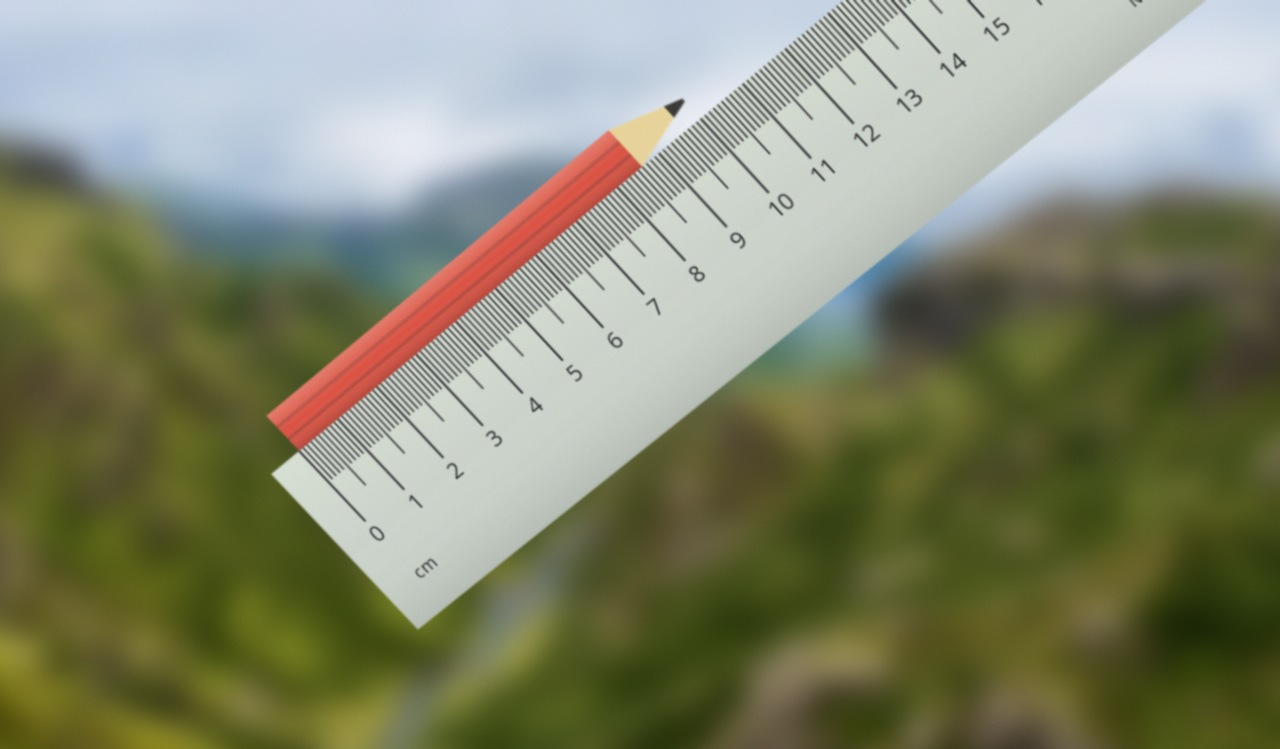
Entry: 10,cm
